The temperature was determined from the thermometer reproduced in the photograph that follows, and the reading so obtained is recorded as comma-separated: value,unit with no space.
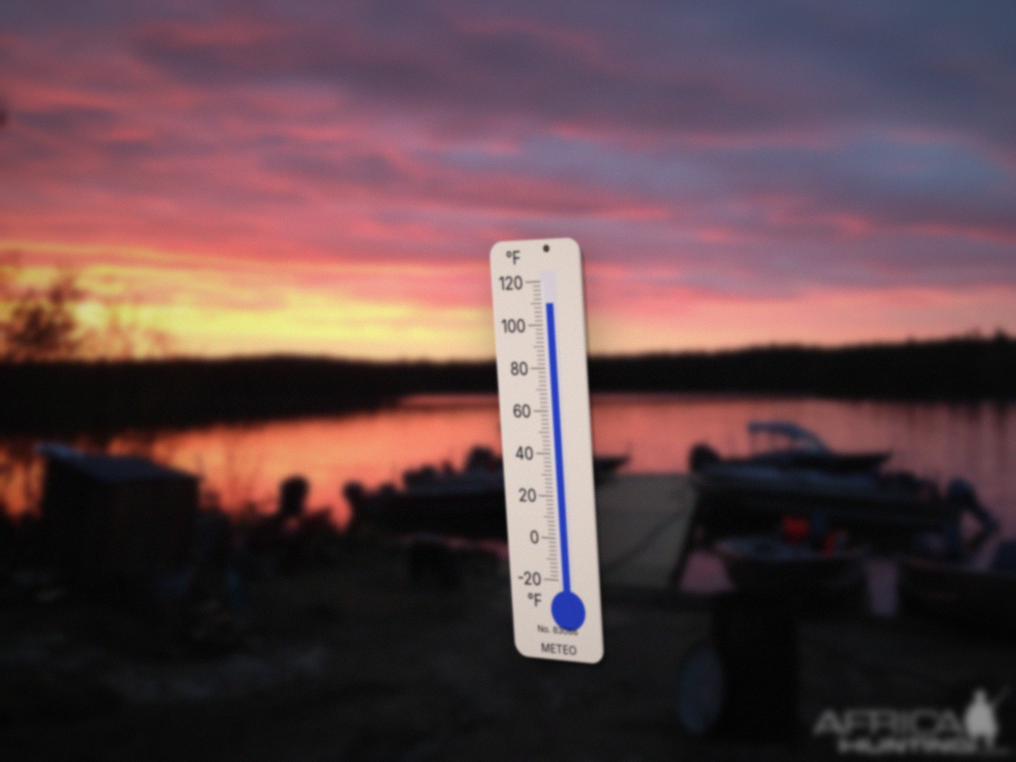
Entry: 110,°F
